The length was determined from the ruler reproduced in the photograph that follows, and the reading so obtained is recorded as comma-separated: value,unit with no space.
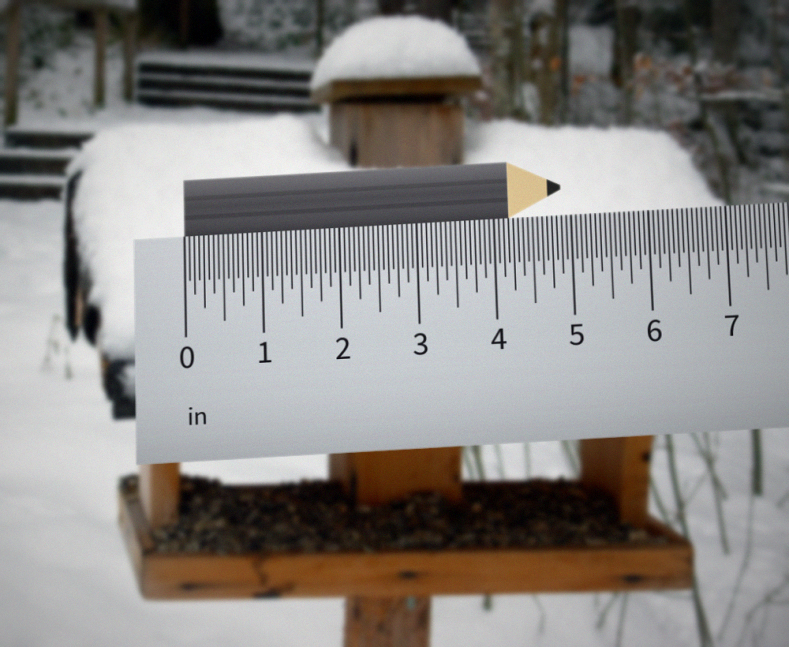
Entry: 4.875,in
